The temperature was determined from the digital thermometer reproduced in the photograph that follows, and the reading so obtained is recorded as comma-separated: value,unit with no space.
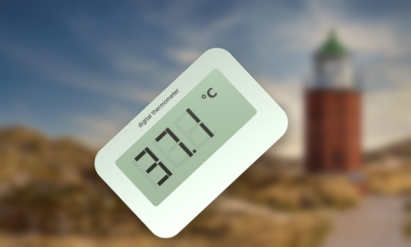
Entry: 37.1,°C
